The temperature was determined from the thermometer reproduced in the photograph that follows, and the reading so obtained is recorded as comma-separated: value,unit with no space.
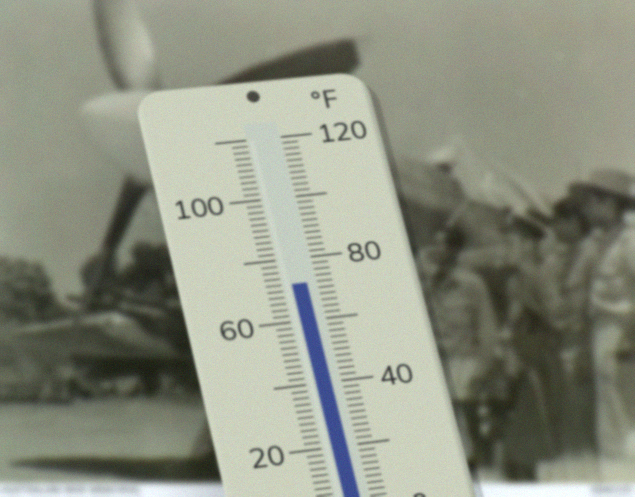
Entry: 72,°F
